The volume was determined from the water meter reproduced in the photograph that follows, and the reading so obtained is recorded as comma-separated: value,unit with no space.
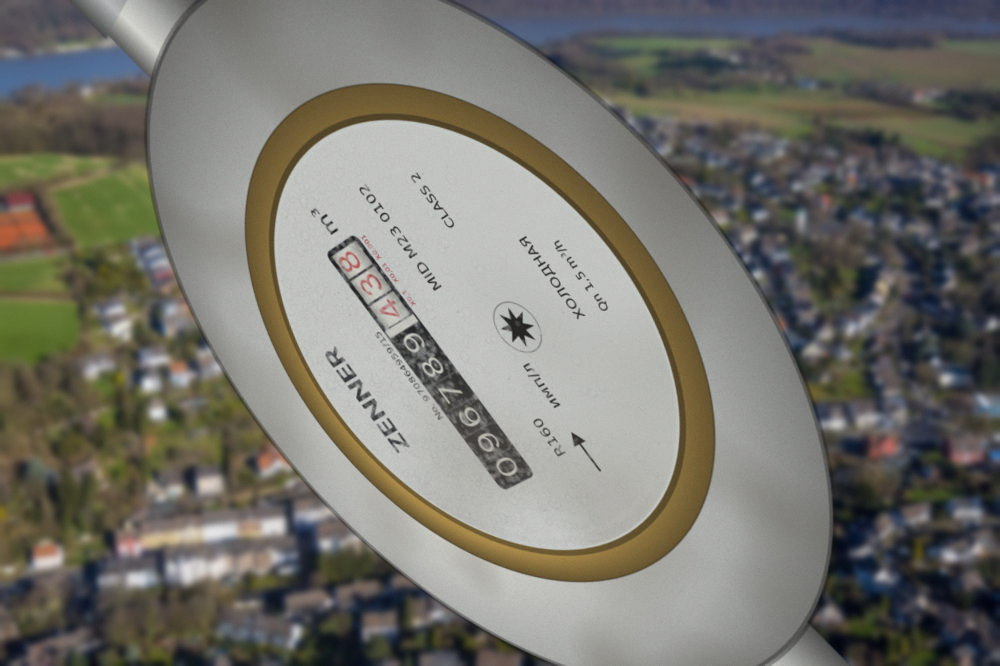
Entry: 96789.438,m³
